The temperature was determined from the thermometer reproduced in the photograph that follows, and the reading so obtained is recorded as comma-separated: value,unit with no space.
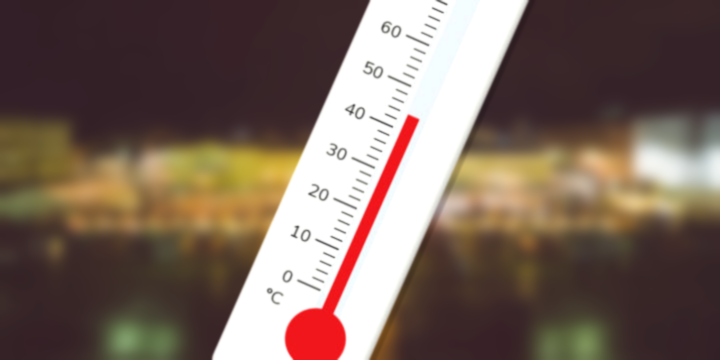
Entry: 44,°C
